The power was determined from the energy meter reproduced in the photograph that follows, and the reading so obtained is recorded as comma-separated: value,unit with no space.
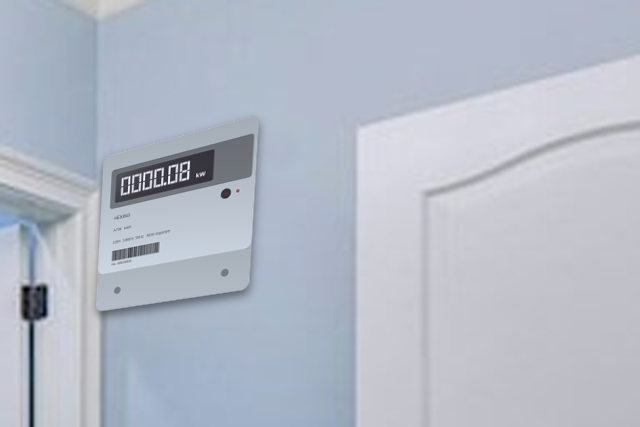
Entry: 0.08,kW
